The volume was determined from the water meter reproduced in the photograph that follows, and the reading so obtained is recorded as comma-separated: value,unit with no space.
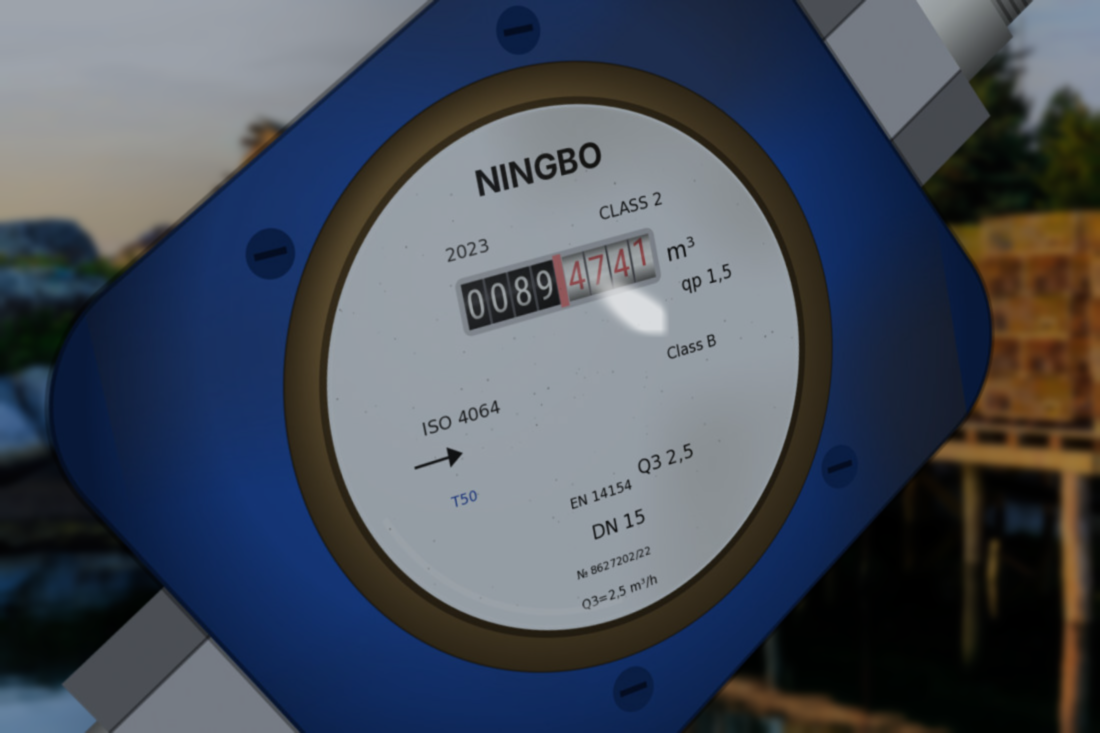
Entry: 89.4741,m³
